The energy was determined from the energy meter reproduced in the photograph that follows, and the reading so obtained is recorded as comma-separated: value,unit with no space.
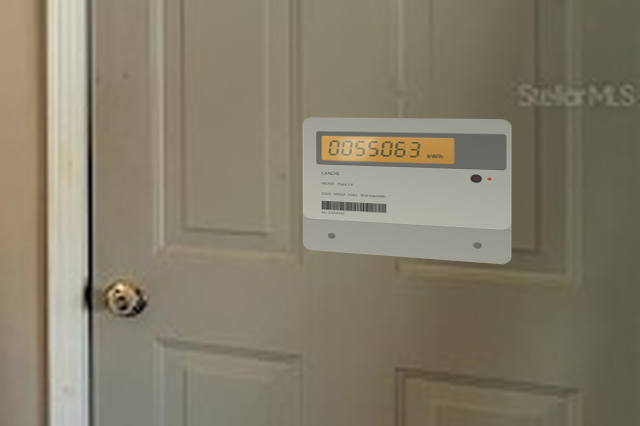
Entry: 55063,kWh
